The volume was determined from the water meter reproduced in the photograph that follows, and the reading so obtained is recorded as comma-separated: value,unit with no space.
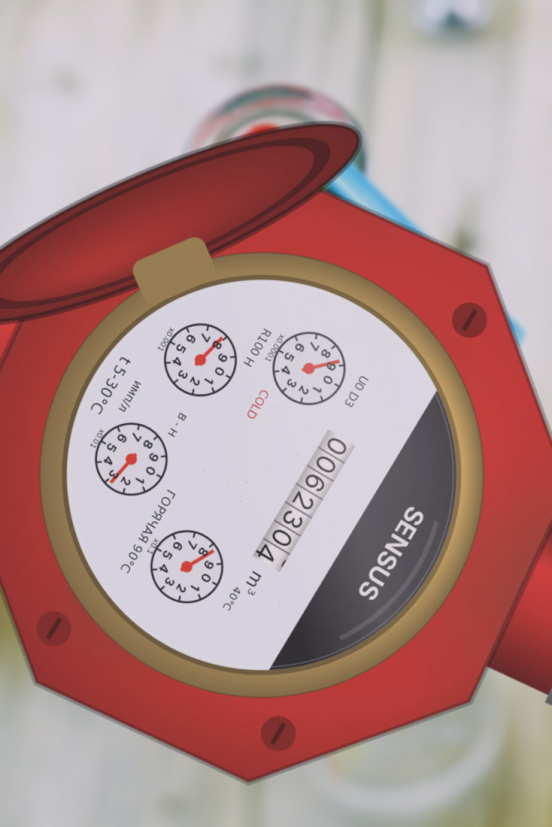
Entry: 62303.8278,m³
